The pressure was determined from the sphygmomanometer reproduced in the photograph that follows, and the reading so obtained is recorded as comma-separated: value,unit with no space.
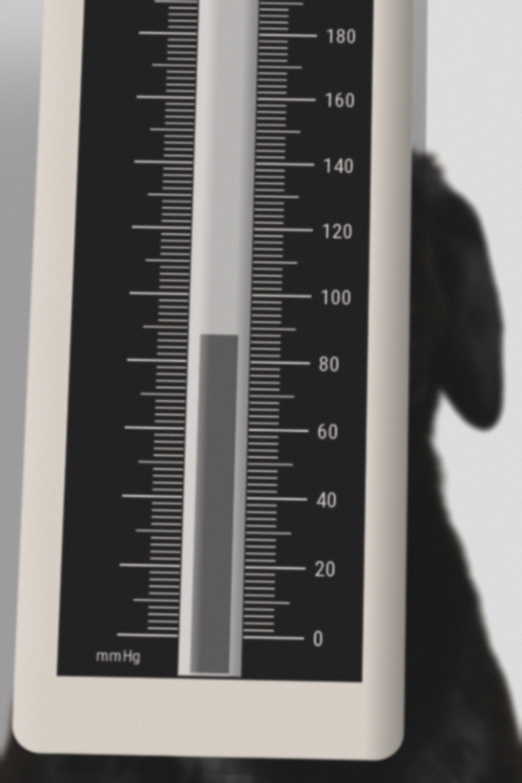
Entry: 88,mmHg
